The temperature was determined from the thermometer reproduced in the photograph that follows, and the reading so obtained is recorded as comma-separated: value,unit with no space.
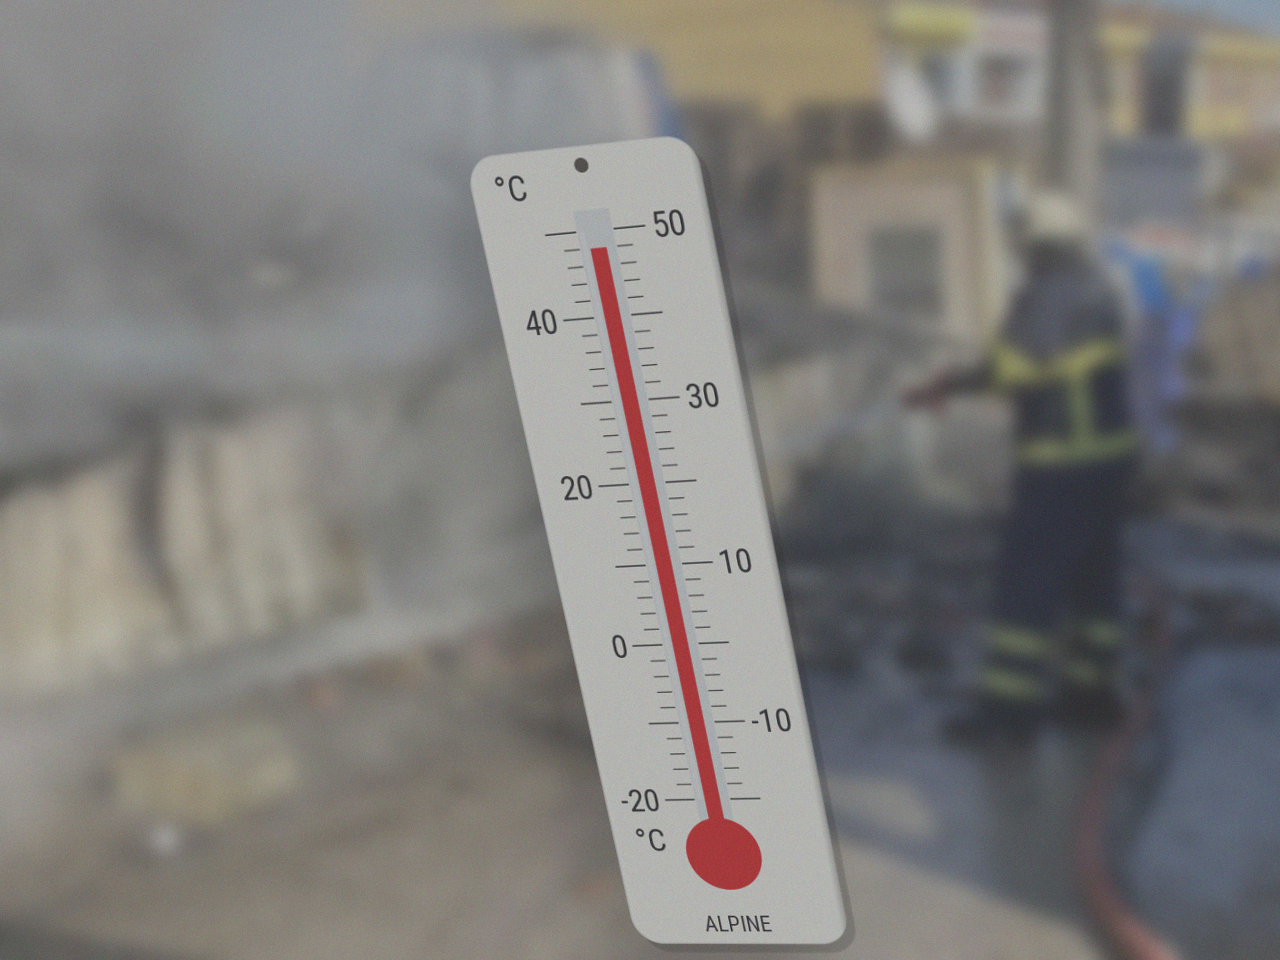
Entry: 48,°C
